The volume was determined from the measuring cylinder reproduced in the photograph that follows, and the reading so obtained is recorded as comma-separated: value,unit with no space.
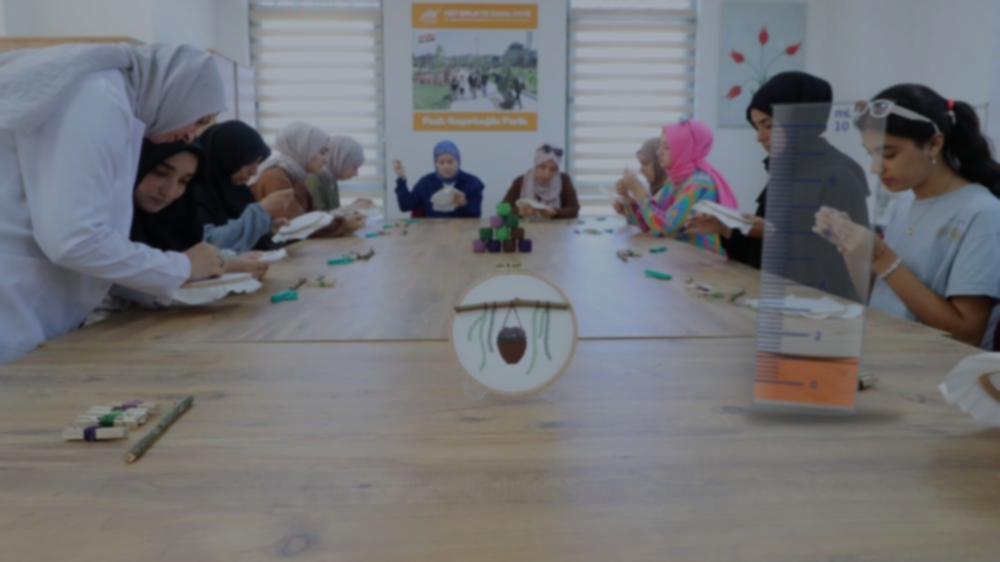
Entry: 1,mL
